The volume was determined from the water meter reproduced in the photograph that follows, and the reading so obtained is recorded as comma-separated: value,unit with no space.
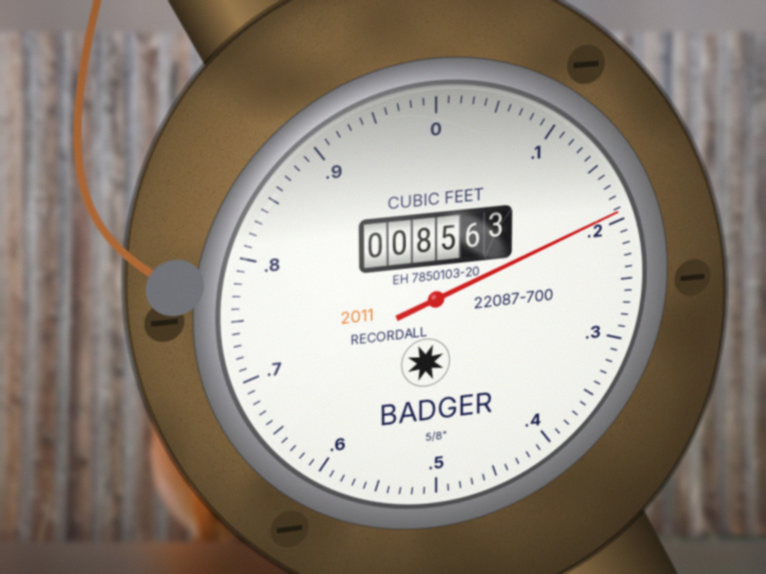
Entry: 8563.19,ft³
